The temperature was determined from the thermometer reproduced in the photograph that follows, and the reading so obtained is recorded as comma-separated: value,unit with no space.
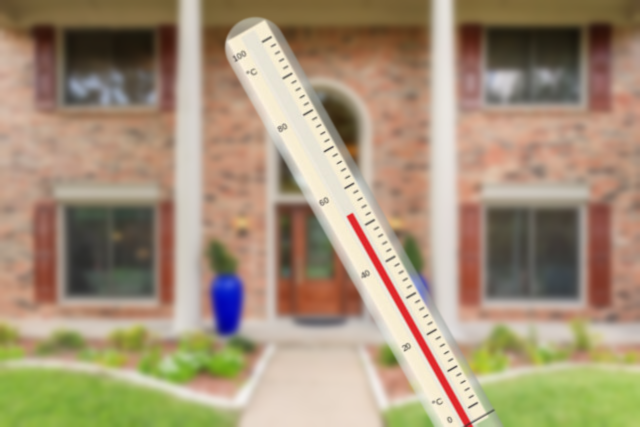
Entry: 54,°C
